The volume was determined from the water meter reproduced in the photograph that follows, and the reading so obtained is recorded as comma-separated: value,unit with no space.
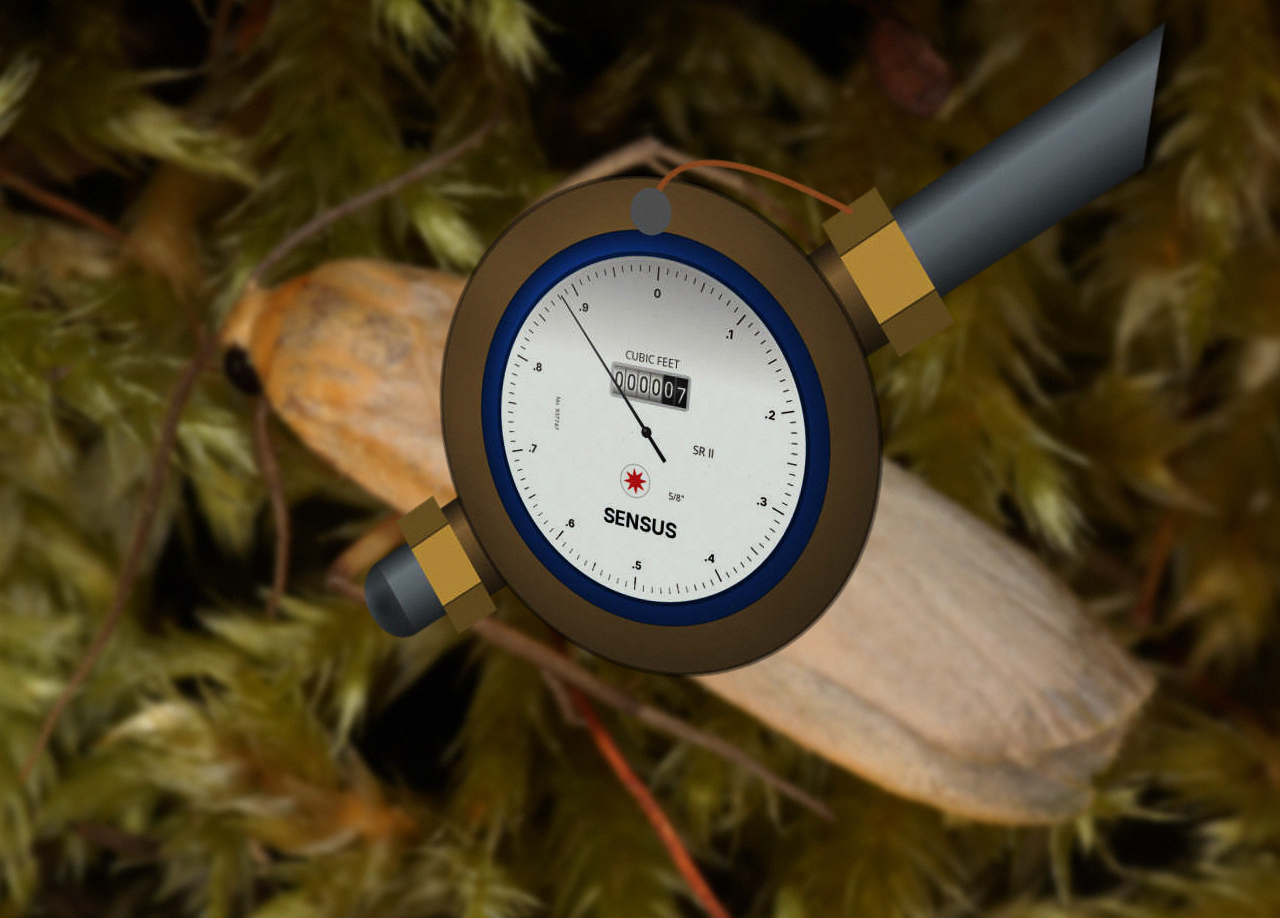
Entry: 6.88,ft³
